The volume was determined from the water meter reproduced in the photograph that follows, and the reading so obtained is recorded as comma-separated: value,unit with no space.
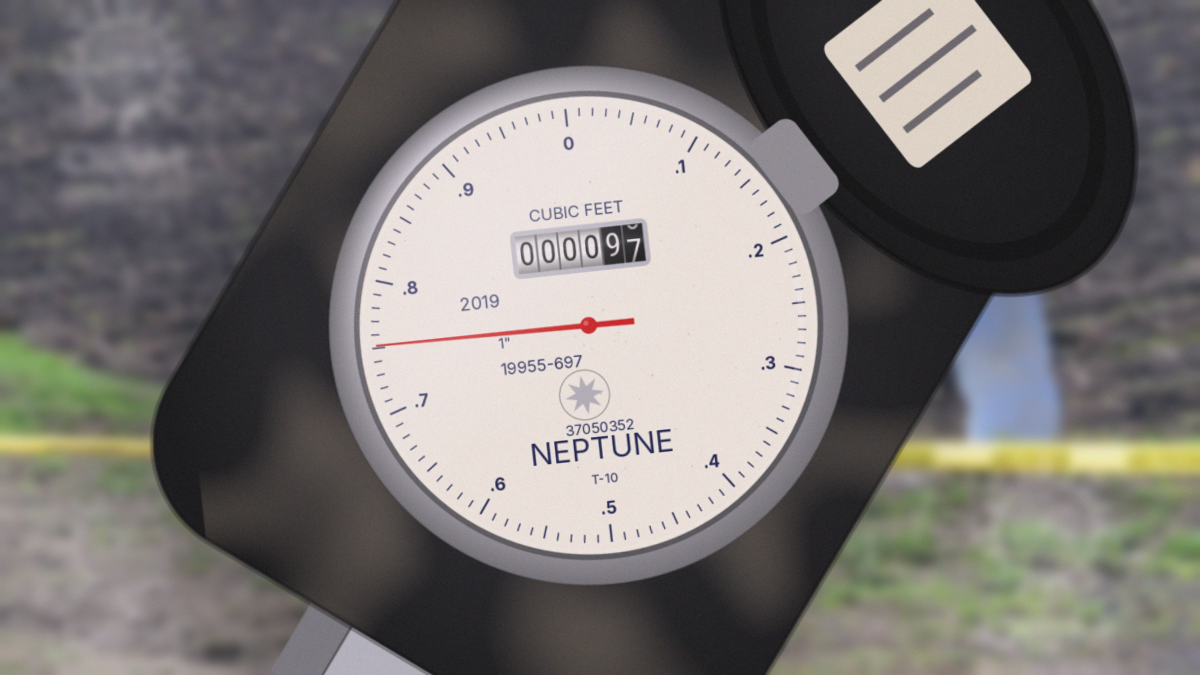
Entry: 96.75,ft³
